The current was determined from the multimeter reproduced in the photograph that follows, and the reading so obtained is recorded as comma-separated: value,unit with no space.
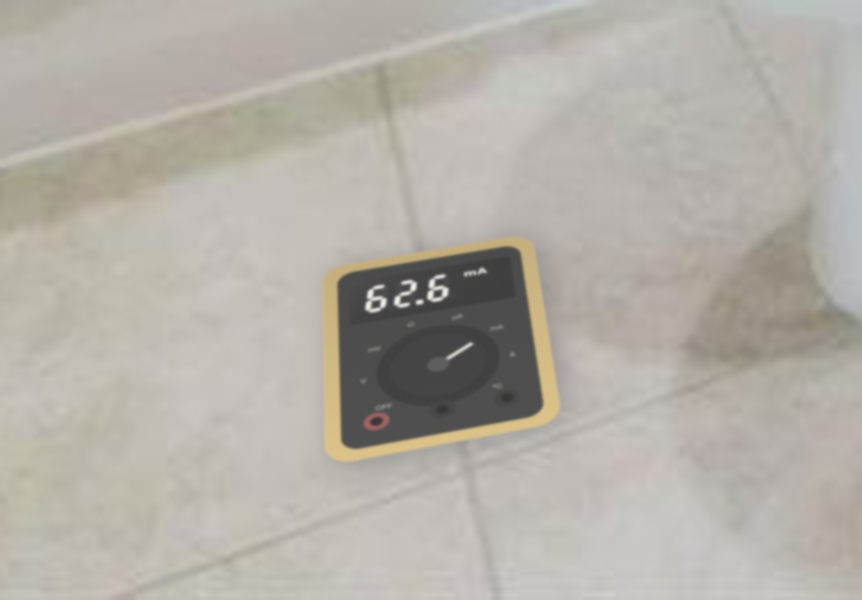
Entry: 62.6,mA
